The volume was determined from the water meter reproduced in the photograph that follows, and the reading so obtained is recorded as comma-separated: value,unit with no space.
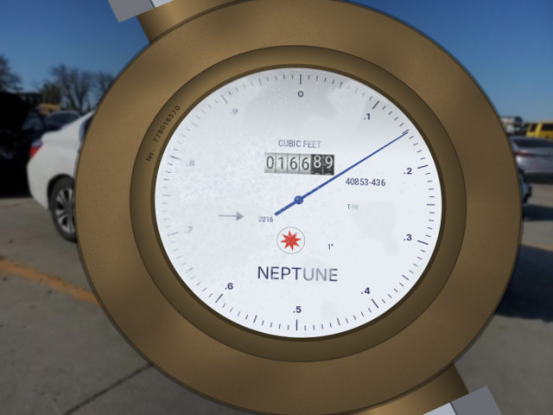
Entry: 16689.15,ft³
